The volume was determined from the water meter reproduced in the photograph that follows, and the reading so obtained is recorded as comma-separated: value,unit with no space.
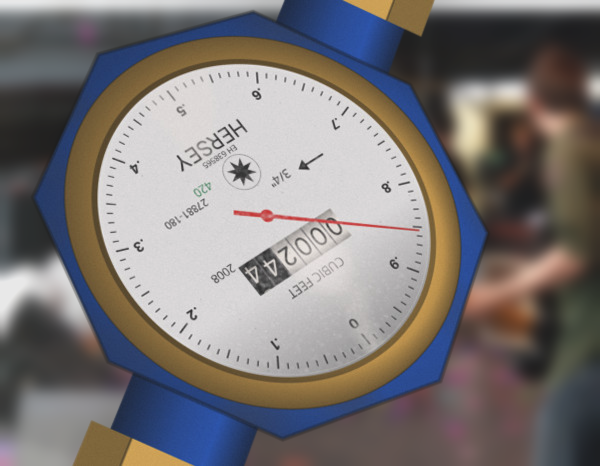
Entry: 243.85,ft³
